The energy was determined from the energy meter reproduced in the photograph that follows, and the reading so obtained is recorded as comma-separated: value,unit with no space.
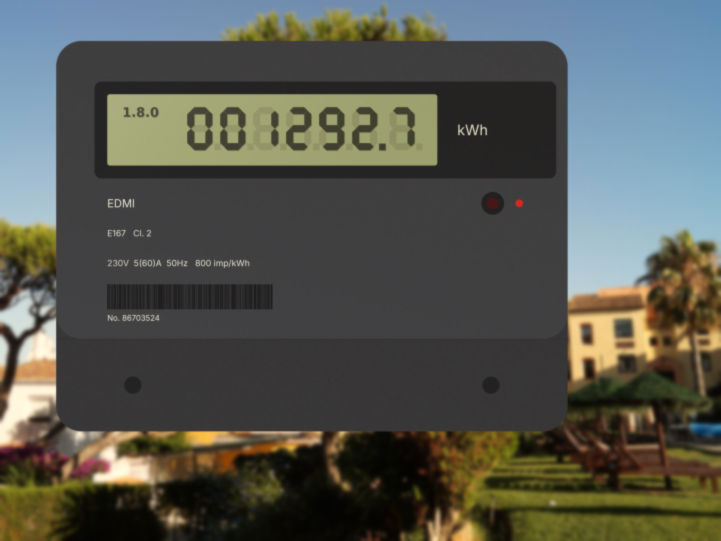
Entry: 1292.7,kWh
